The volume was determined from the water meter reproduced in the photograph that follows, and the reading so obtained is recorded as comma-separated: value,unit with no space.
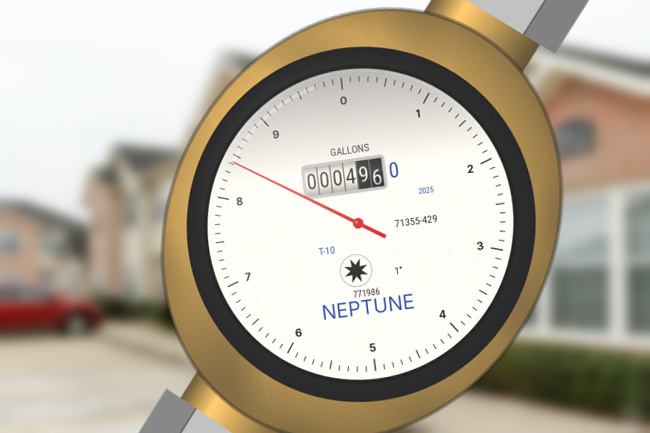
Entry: 4958.4,gal
